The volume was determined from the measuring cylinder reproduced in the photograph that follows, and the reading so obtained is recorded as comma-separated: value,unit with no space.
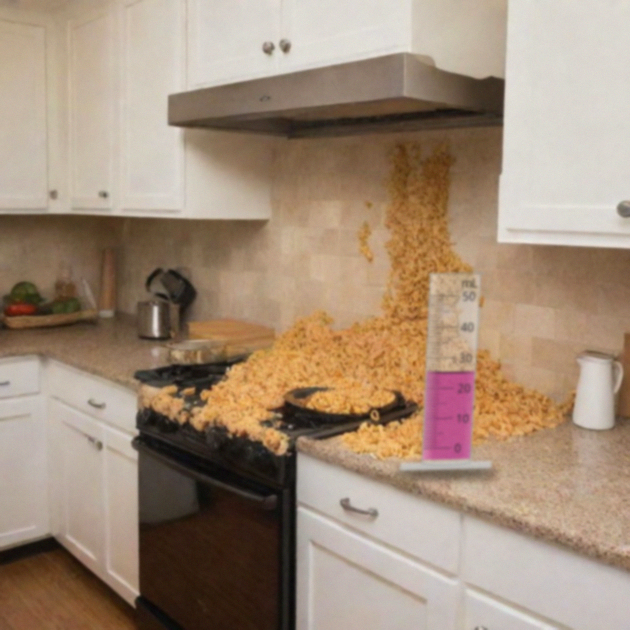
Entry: 25,mL
